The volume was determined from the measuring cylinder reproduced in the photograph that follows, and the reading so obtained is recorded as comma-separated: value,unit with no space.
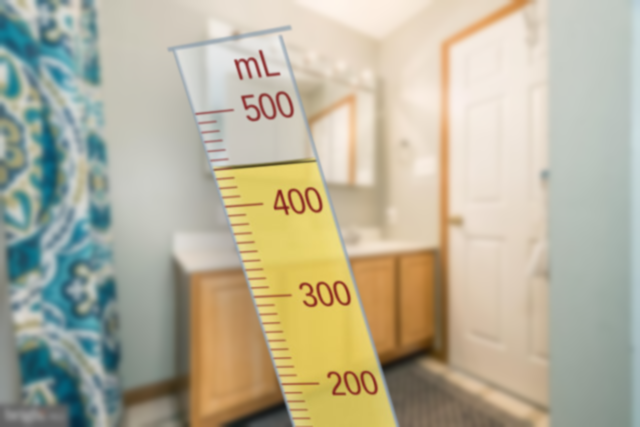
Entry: 440,mL
